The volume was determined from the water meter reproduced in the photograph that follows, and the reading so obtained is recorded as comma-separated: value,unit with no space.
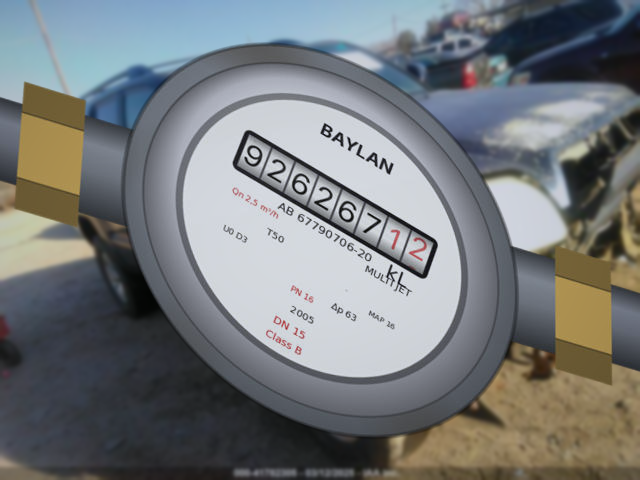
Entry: 926267.12,kL
